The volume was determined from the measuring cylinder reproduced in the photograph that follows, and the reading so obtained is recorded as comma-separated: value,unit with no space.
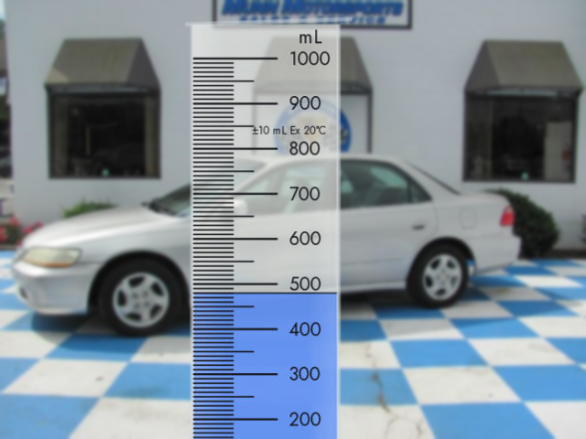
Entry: 480,mL
